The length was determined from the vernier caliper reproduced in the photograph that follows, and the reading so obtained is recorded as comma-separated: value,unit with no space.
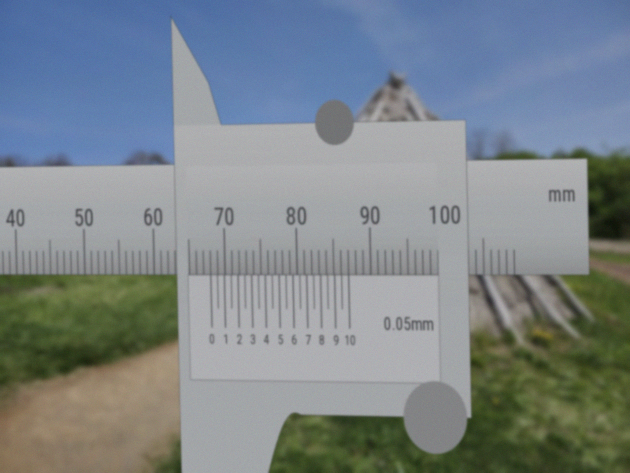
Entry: 68.0,mm
